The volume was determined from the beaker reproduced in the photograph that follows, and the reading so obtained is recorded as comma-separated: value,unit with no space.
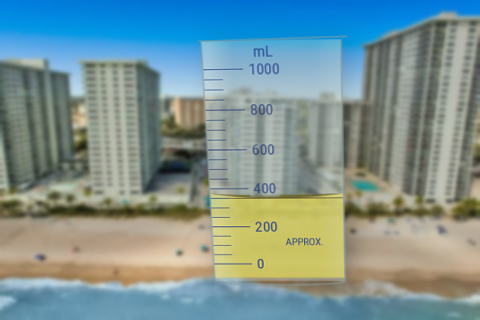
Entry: 350,mL
